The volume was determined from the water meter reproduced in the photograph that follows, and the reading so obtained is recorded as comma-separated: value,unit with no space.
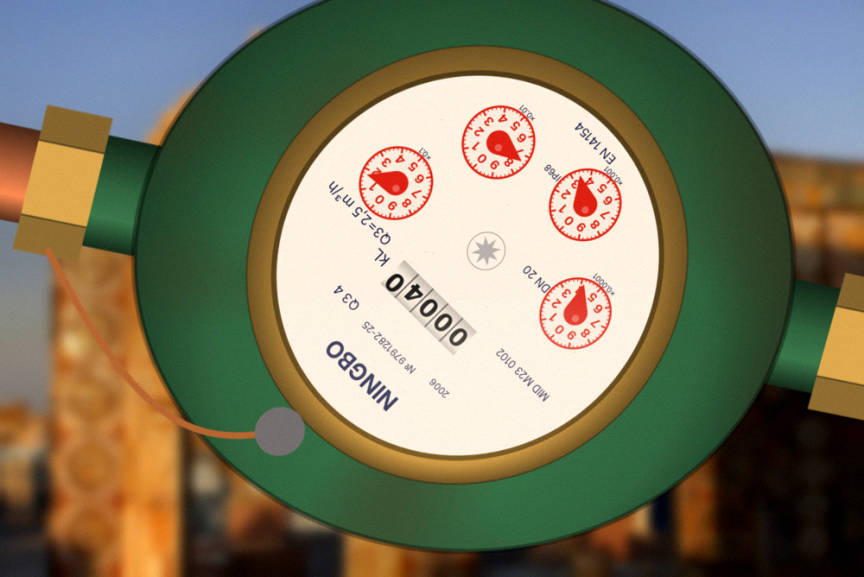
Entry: 40.1734,kL
